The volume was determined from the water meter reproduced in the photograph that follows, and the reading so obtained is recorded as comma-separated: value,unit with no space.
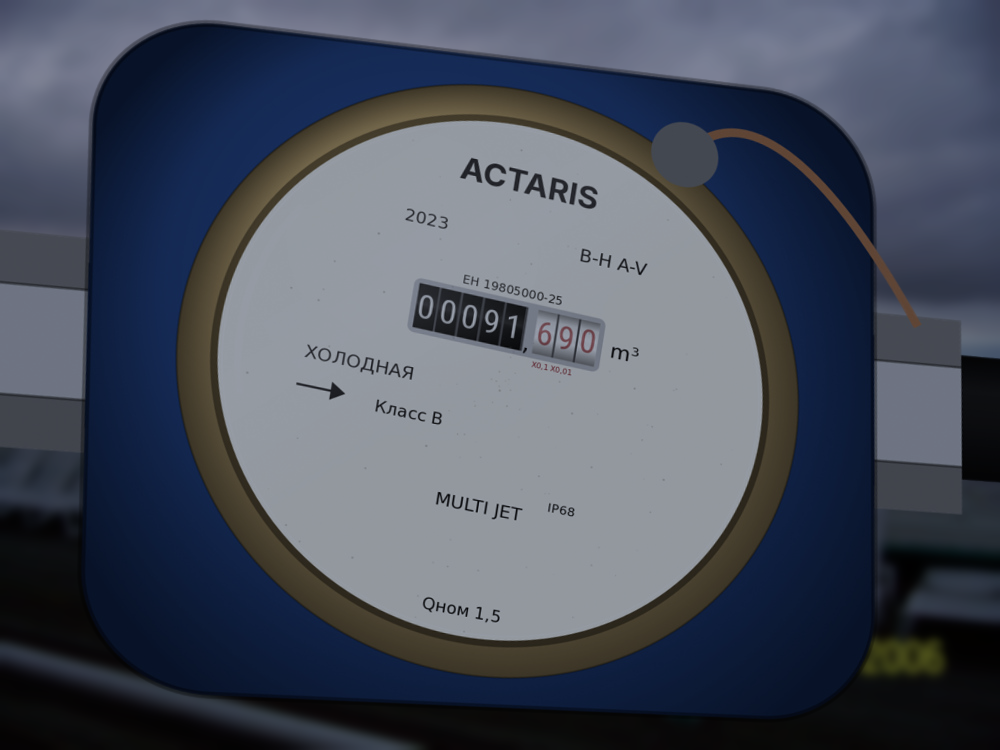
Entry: 91.690,m³
